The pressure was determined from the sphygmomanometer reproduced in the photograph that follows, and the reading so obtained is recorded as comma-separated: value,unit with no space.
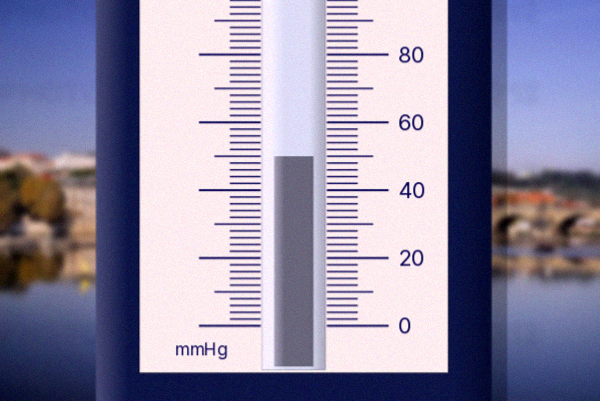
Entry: 50,mmHg
